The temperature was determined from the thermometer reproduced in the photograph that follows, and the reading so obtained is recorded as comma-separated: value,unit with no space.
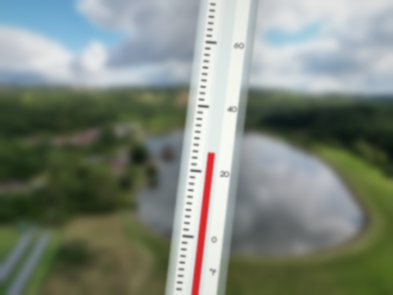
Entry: 26,°F
